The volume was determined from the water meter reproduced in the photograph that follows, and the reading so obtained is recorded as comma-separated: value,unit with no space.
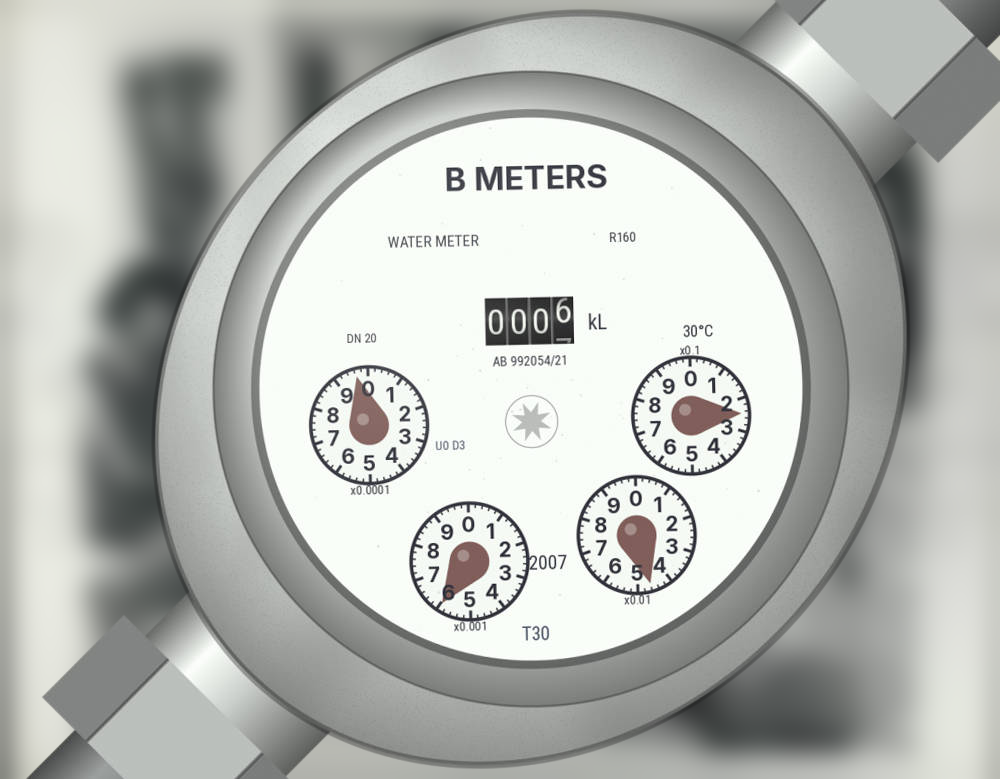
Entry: 6.2459,kL
